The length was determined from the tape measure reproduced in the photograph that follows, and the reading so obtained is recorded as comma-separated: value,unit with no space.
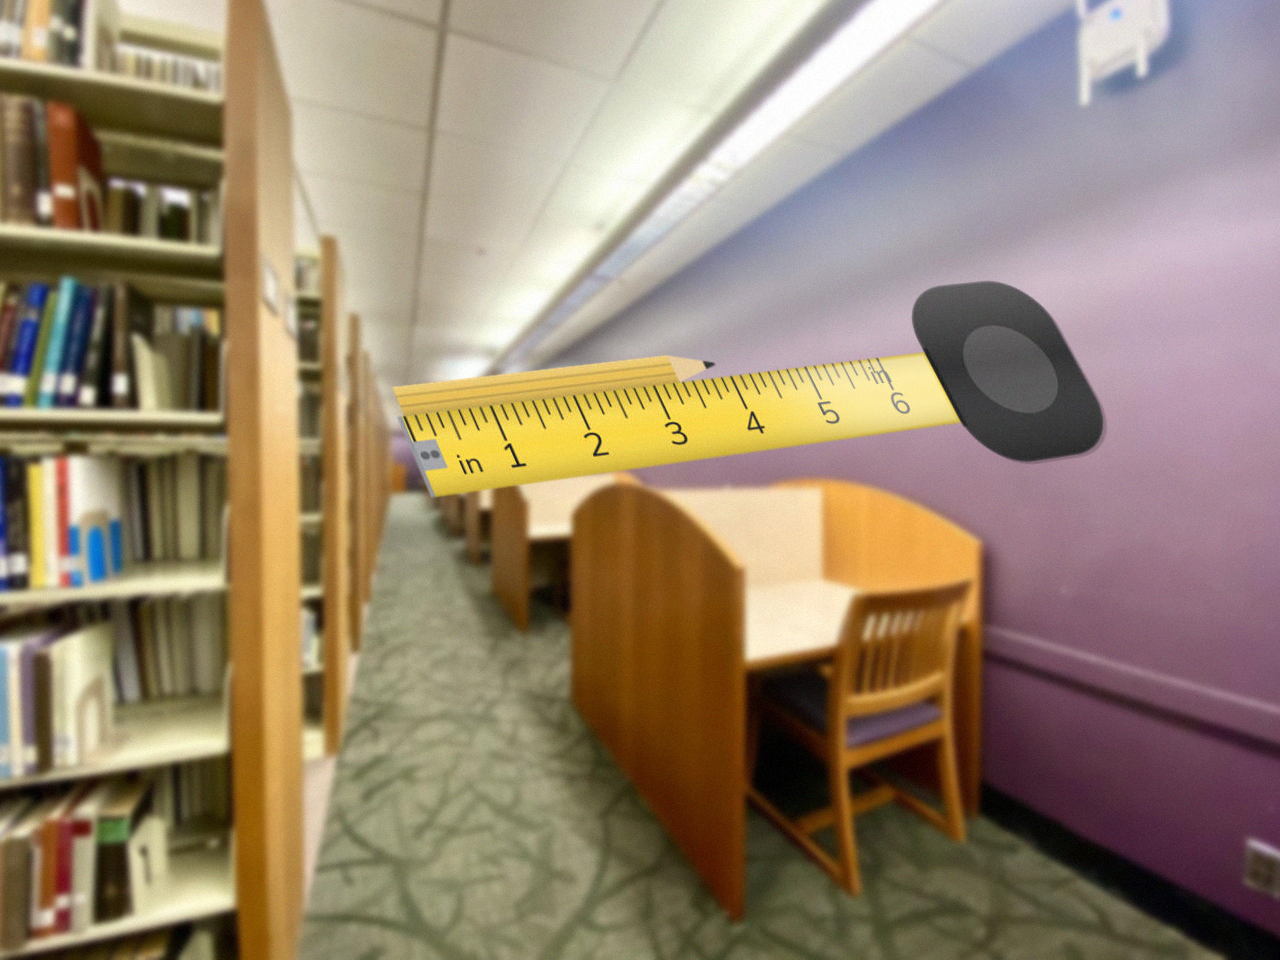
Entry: 3.875,in
